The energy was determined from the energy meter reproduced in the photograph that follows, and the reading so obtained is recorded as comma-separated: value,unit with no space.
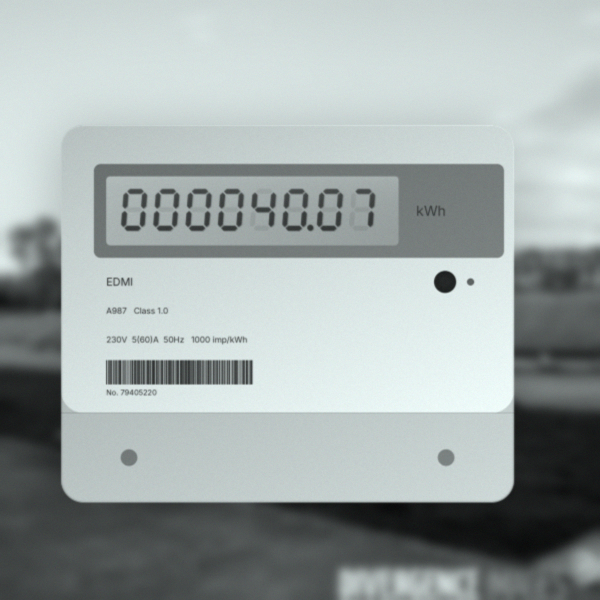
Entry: 40.07,kWh
